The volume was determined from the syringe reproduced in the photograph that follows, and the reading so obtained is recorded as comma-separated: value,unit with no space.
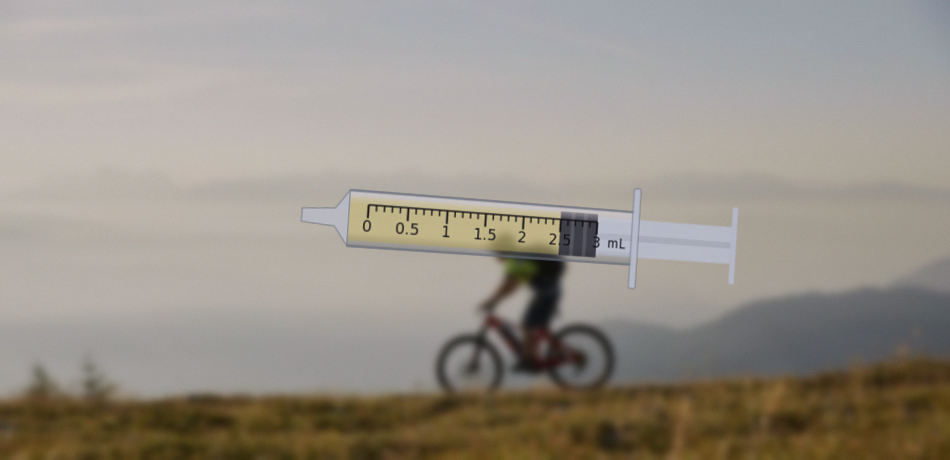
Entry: 2.5,mL
